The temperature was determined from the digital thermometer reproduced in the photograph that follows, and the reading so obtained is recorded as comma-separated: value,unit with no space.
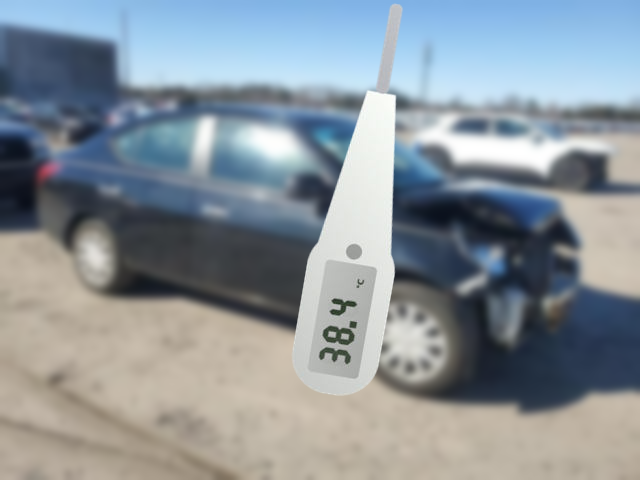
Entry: 38.4,°C
